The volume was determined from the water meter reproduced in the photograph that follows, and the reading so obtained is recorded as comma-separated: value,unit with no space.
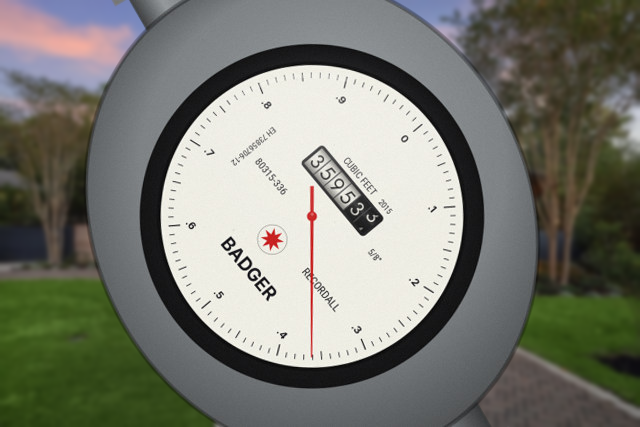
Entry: 359533.36,ft³
